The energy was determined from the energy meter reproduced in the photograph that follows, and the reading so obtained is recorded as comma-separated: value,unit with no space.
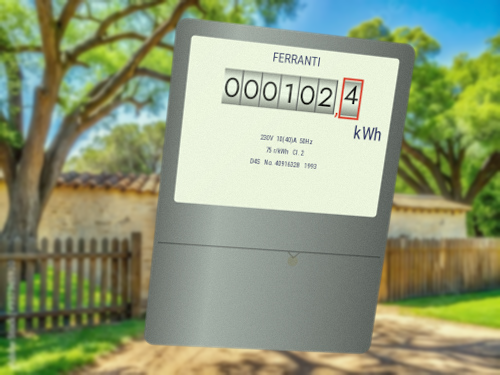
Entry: 102.4,kWh
